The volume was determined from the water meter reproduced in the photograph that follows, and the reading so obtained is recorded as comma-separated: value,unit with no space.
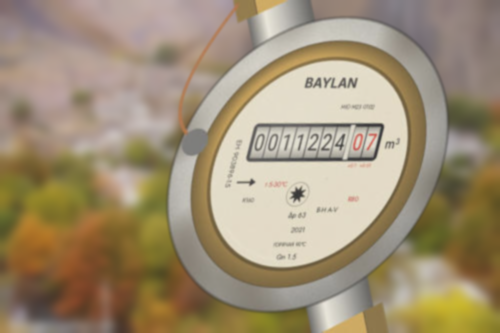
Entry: 11224.07,m³
